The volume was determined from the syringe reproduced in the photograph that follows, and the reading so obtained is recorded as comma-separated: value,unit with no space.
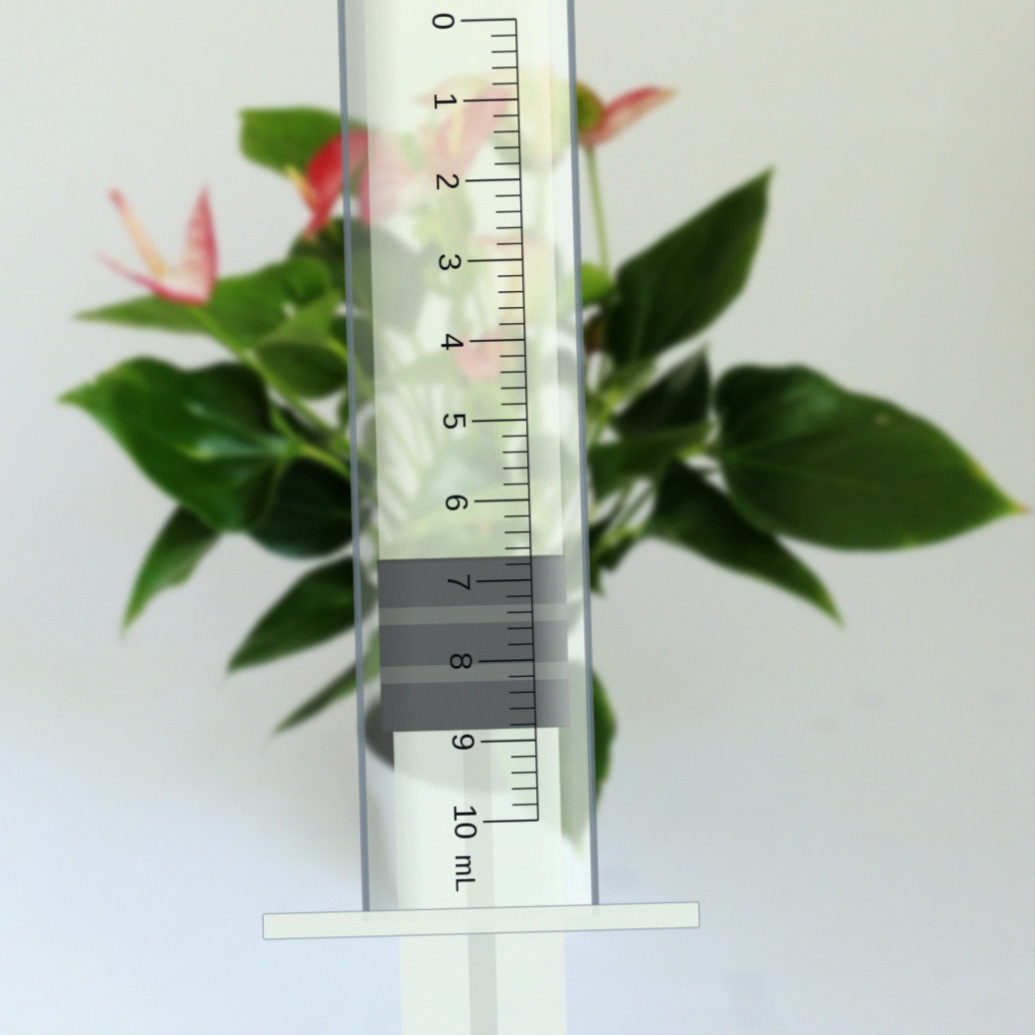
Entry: 6.7,mL
